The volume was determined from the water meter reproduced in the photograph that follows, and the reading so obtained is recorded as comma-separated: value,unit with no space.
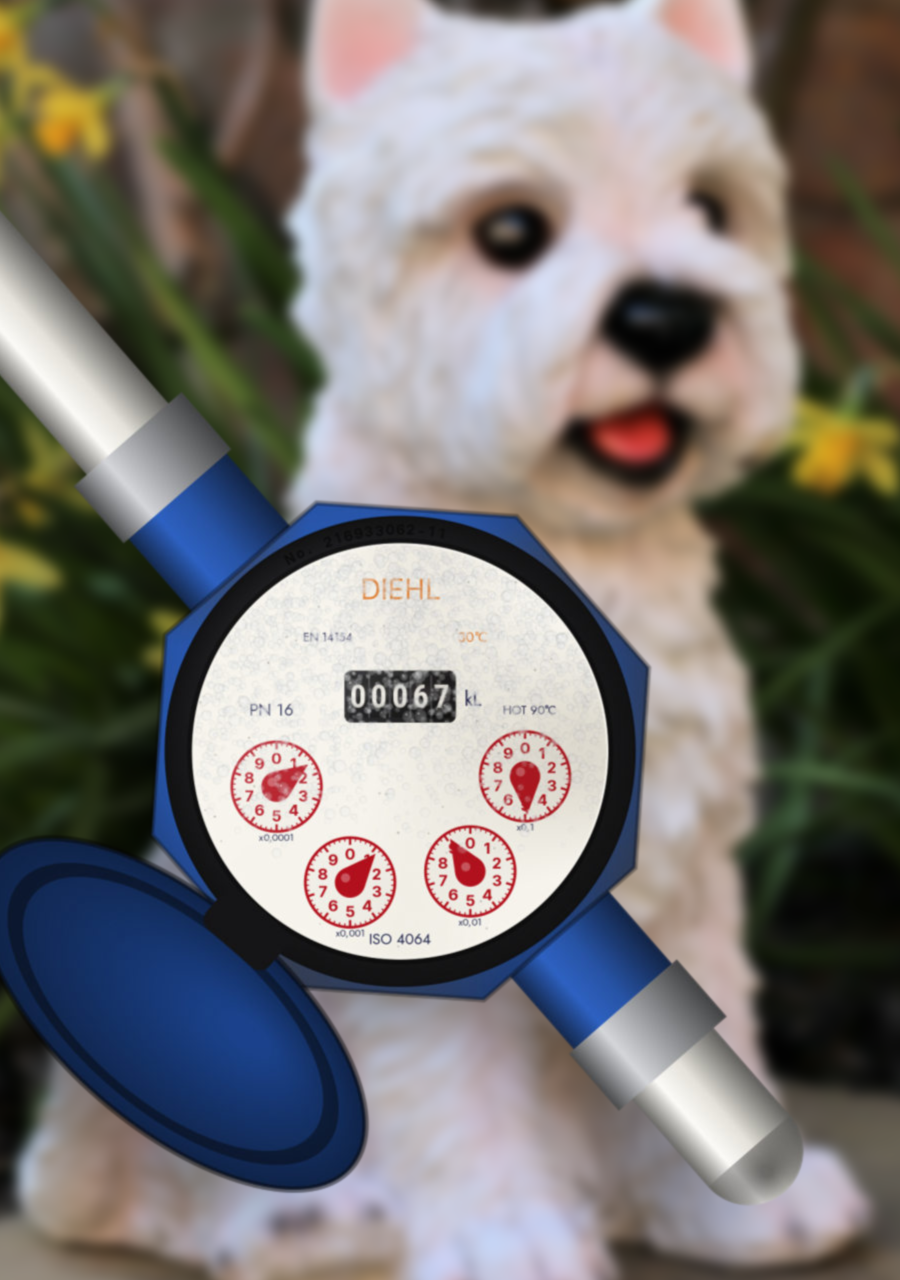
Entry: 67.4911,kL
